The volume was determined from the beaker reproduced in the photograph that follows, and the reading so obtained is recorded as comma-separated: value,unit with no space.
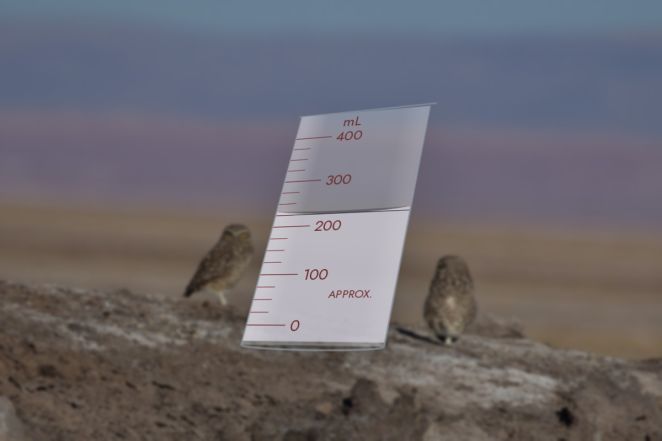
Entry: 225,mL
